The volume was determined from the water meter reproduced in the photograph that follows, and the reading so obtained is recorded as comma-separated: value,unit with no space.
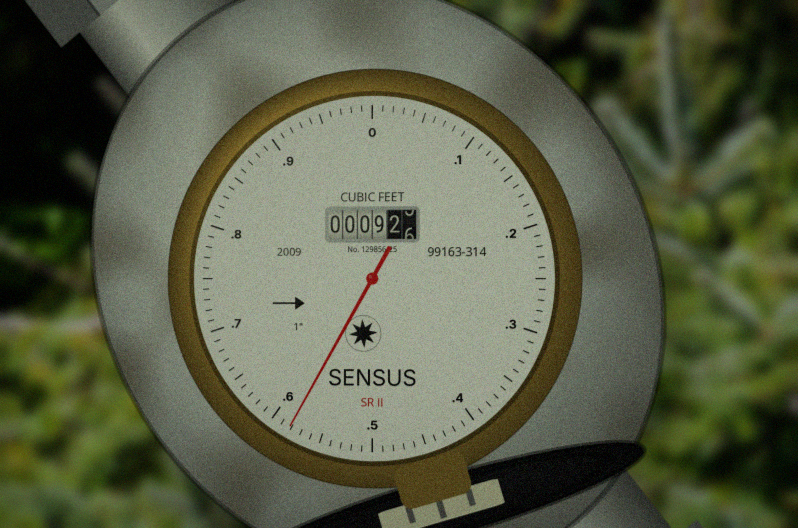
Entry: 925.58,ft³
